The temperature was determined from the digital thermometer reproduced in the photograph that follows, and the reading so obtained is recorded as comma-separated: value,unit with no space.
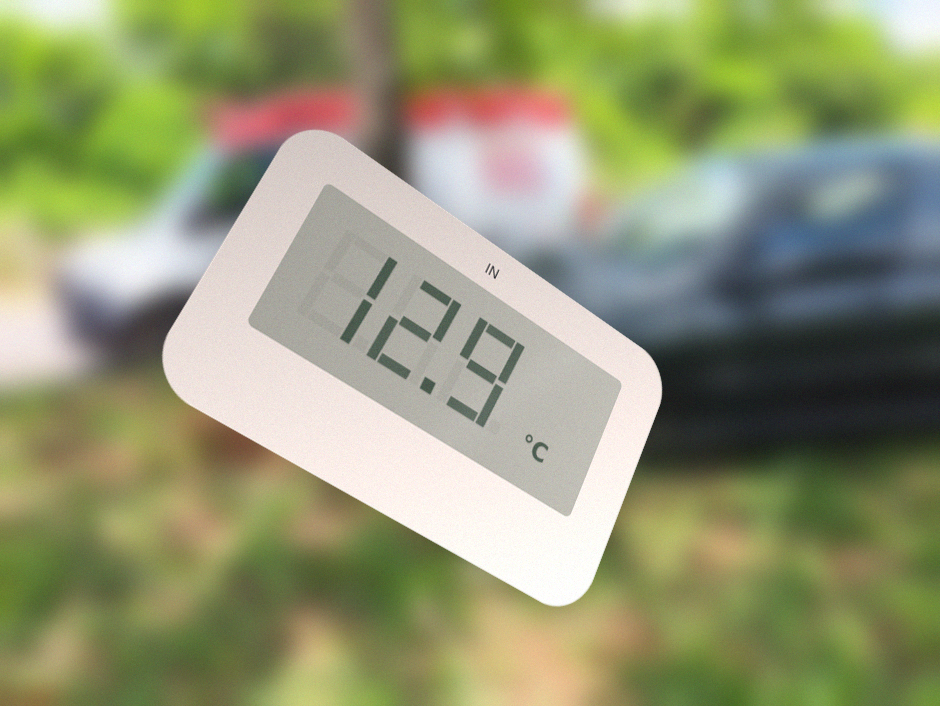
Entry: 12.9,°C
